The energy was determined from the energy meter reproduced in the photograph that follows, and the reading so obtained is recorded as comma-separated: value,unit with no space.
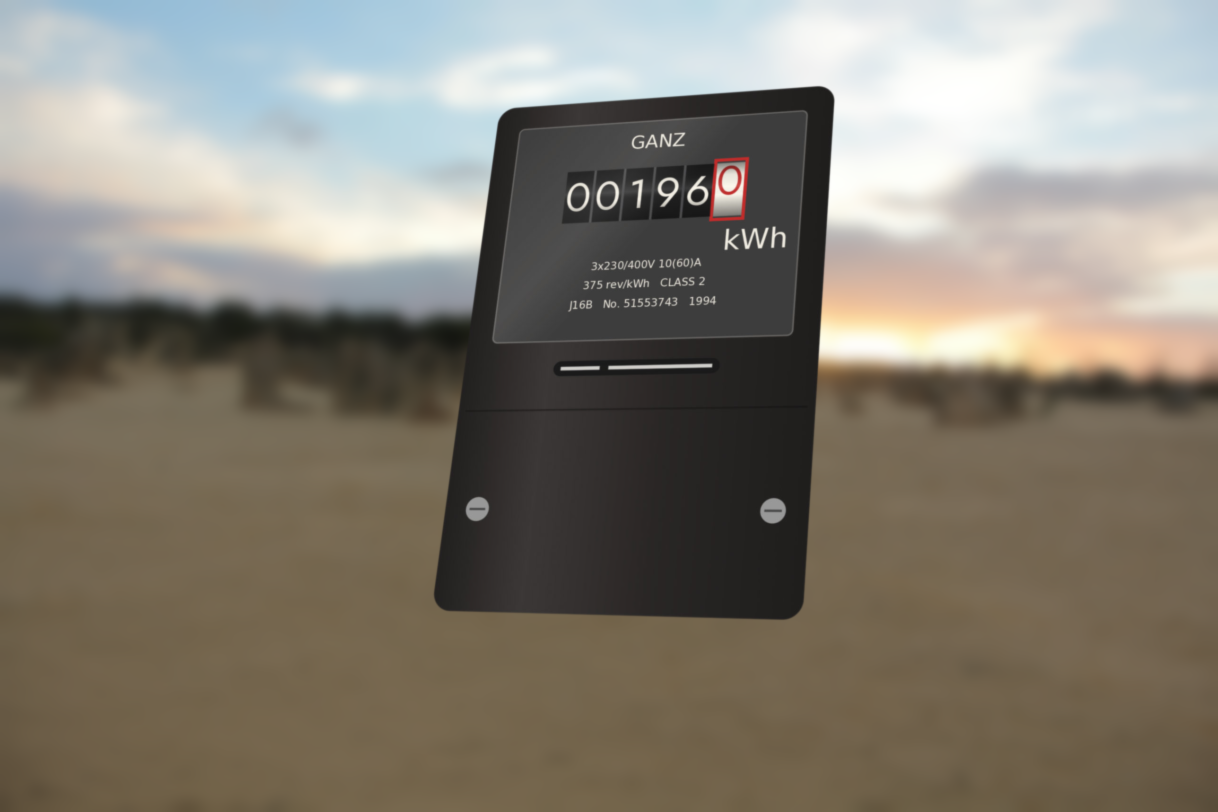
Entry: 196.0,kWh
